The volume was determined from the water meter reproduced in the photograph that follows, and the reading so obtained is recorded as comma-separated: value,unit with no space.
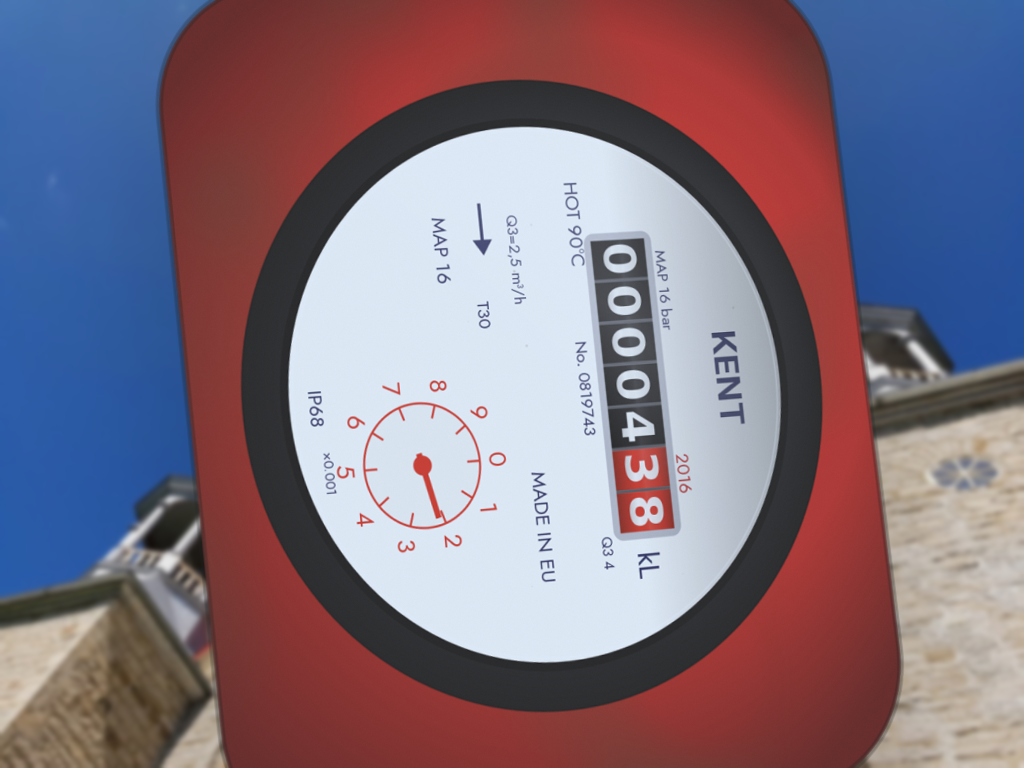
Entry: 4.382,kL
